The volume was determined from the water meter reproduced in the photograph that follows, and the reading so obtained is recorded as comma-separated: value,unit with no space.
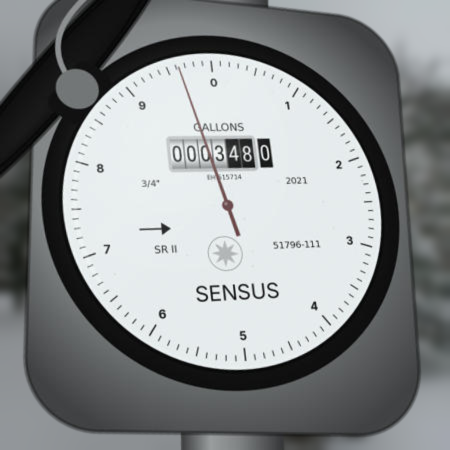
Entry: 3479.6,gal
